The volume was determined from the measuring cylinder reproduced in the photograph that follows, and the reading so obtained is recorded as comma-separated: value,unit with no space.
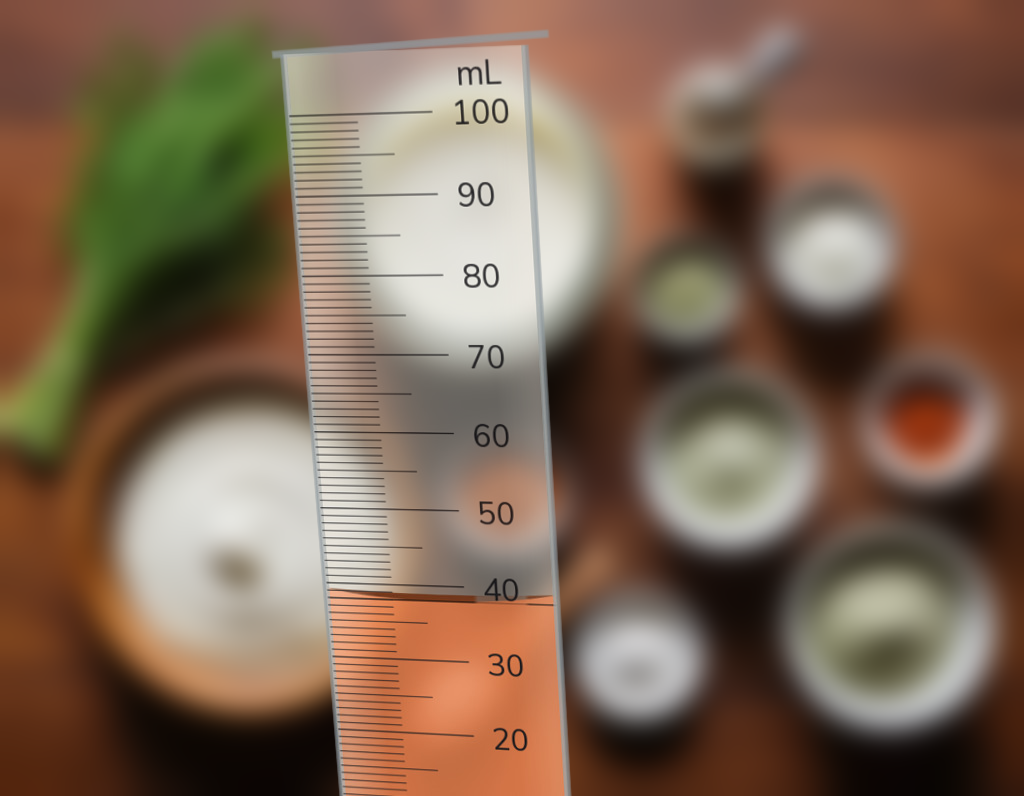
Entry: 38,mL
